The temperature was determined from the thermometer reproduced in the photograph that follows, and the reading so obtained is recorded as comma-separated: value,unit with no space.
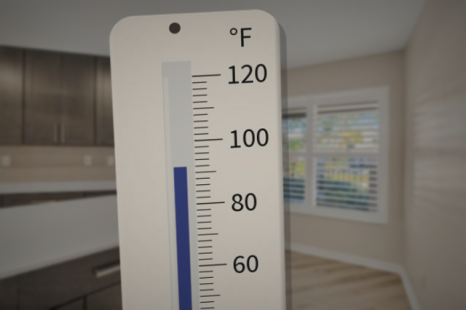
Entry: 92,°F
